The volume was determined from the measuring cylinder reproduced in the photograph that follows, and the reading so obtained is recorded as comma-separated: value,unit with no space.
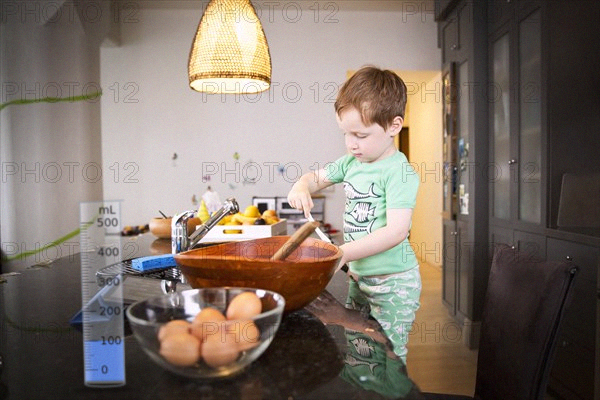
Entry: 100,mL
